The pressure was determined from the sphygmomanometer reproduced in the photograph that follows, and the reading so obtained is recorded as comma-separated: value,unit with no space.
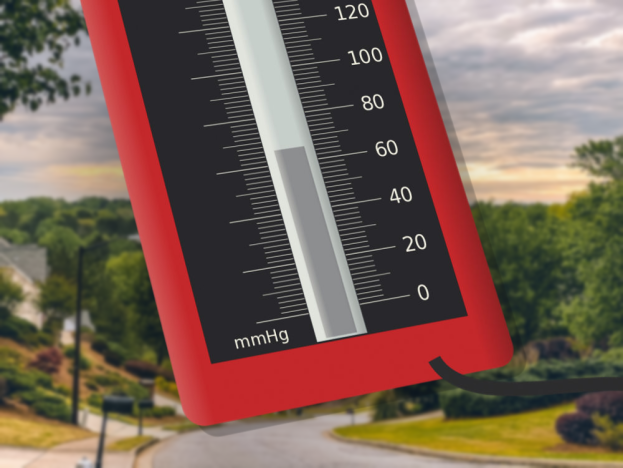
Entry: 66,mmHg
